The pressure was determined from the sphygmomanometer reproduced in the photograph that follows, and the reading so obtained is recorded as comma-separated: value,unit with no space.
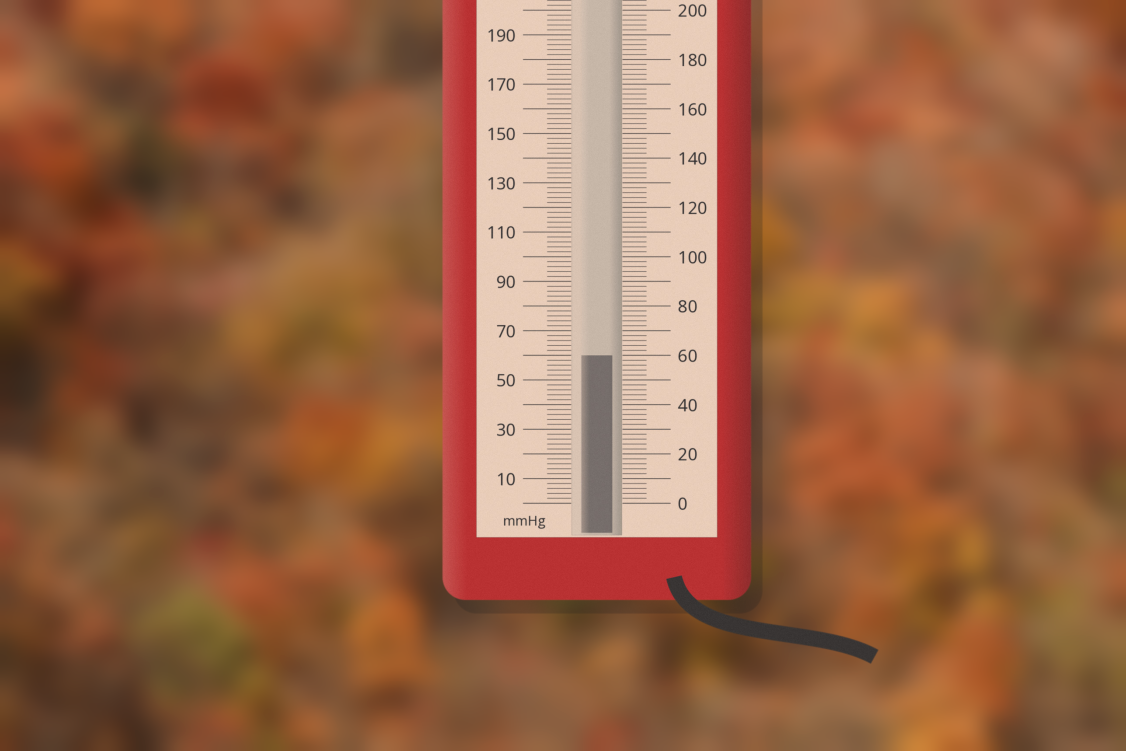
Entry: 60,mmHg
